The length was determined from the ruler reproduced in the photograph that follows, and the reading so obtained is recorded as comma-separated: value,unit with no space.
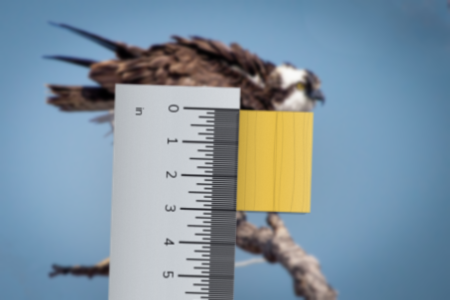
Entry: 3,in
